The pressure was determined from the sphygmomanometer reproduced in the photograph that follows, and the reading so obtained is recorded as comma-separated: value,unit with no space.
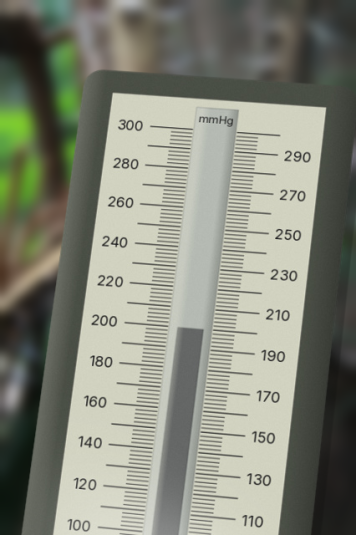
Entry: 200,mmHg
